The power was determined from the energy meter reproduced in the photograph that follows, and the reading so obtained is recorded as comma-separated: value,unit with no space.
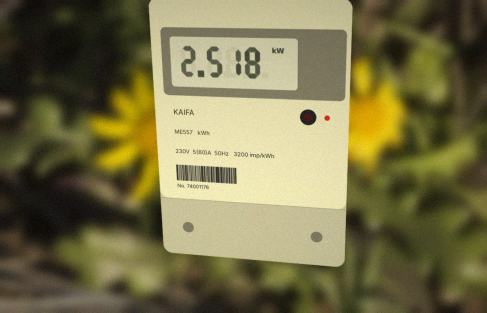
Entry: 2.518,kW
